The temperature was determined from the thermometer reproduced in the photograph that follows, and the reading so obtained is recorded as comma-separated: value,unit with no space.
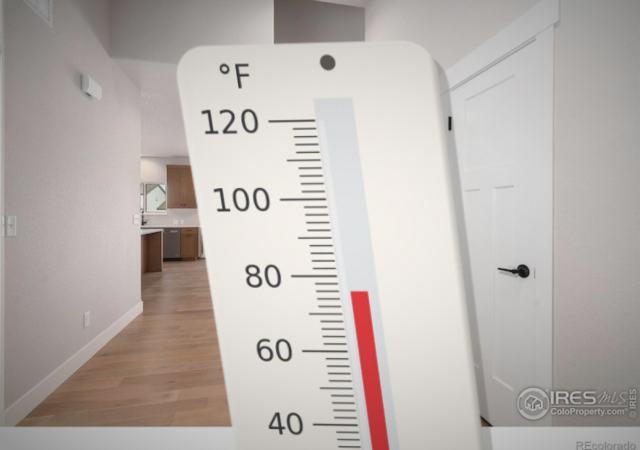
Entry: 76,°F
